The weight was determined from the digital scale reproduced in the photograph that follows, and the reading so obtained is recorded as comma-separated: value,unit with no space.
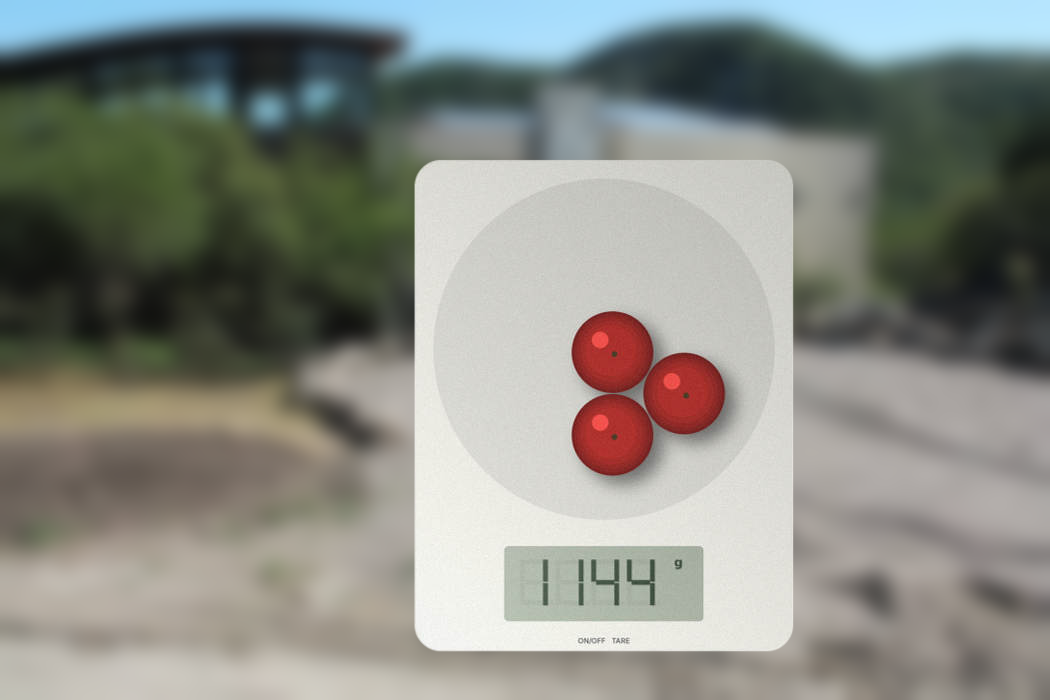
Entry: 1144,g
